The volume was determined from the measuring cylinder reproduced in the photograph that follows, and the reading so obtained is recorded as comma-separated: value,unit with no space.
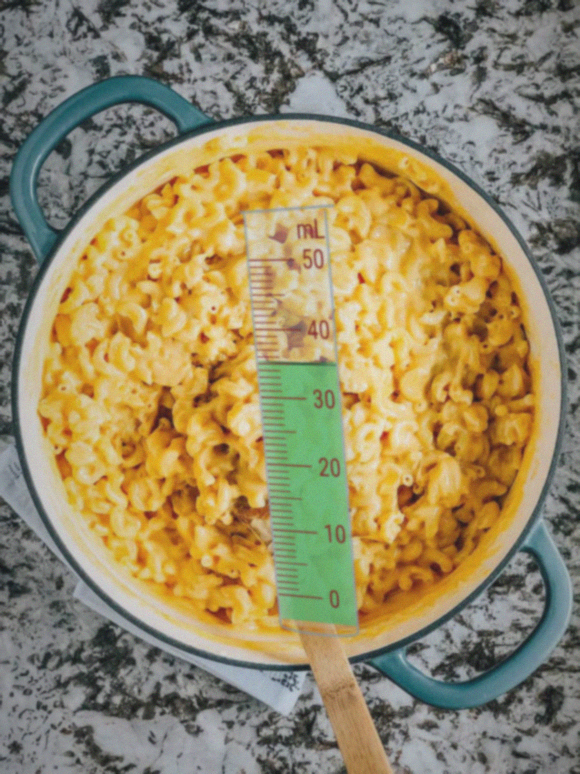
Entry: 35,mL
